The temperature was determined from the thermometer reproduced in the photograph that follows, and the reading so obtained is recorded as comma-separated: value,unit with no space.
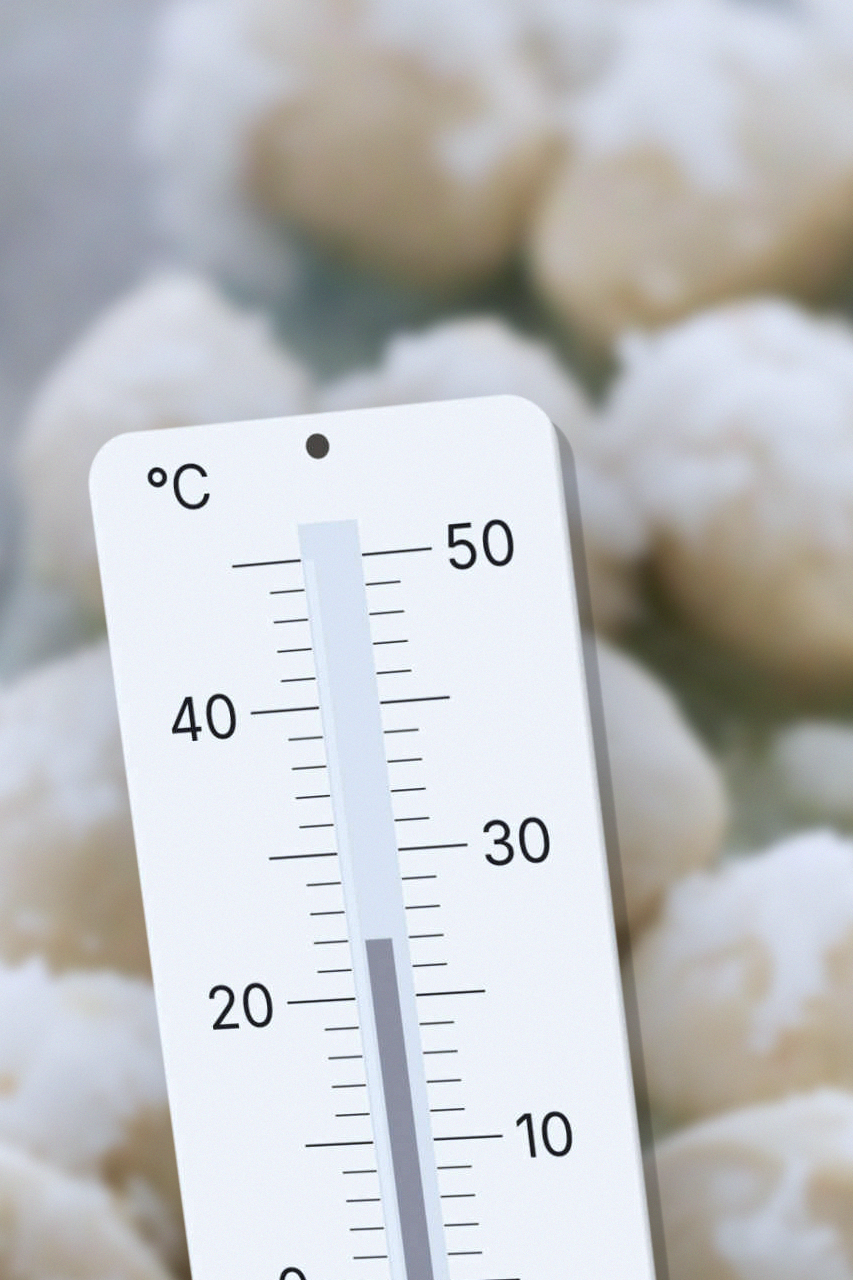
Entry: 24,°C
